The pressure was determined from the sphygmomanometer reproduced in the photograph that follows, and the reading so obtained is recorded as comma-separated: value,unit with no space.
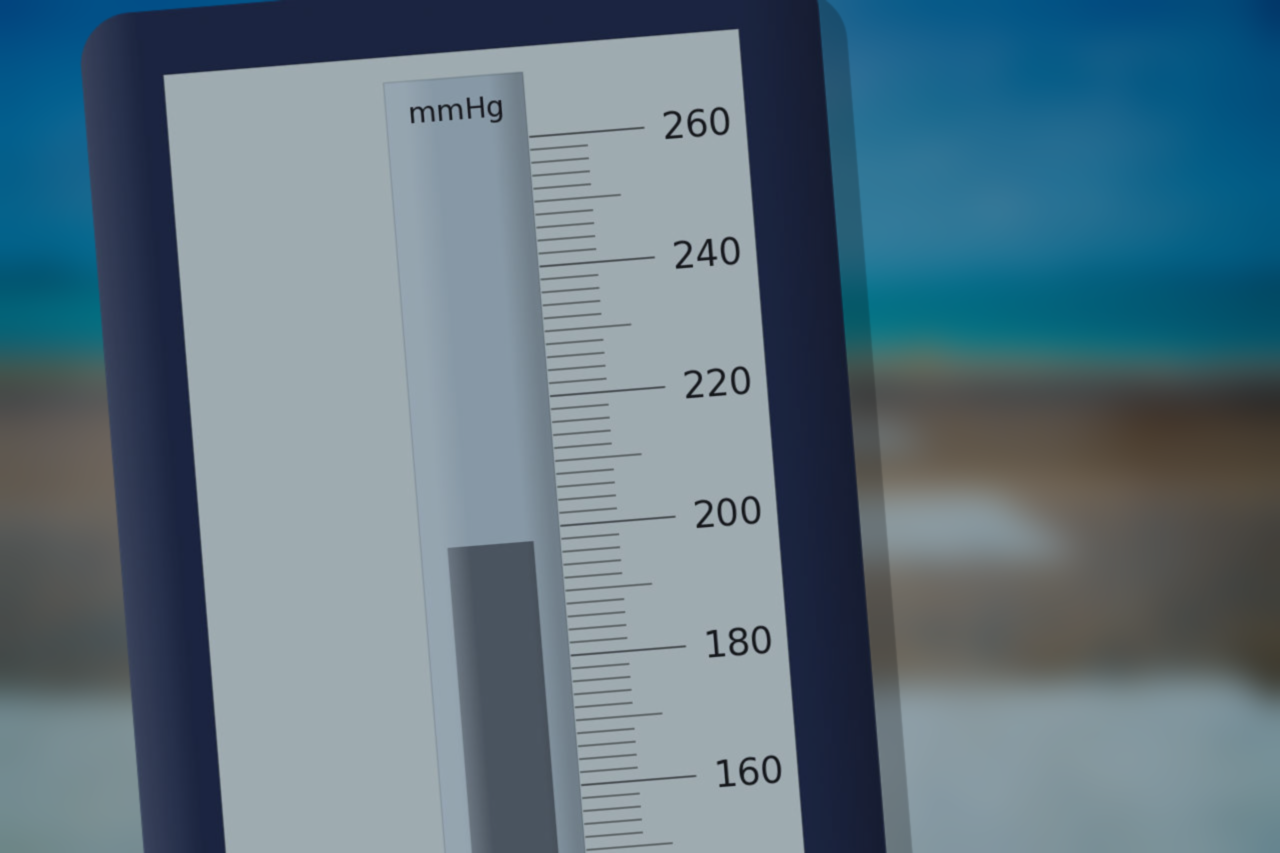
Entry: 198,mmHg
